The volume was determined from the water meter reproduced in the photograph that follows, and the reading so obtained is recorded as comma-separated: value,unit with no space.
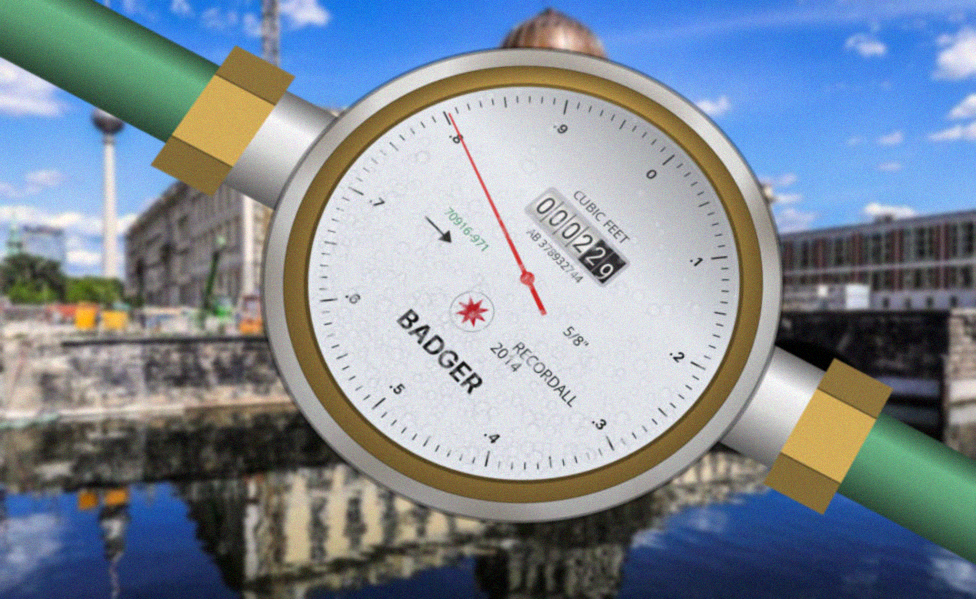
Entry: 228.80,ft³
